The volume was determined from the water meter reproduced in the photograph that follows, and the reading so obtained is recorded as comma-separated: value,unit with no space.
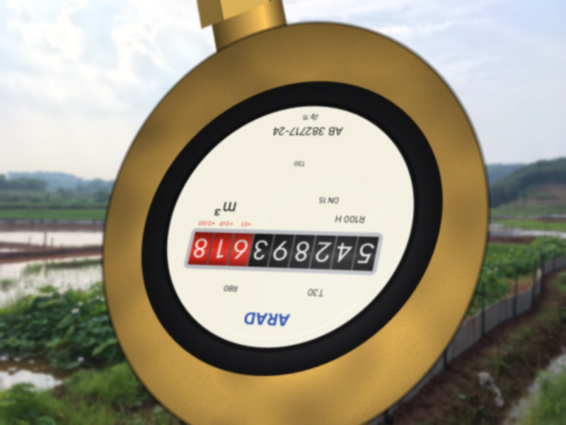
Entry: 542893.618,m³
